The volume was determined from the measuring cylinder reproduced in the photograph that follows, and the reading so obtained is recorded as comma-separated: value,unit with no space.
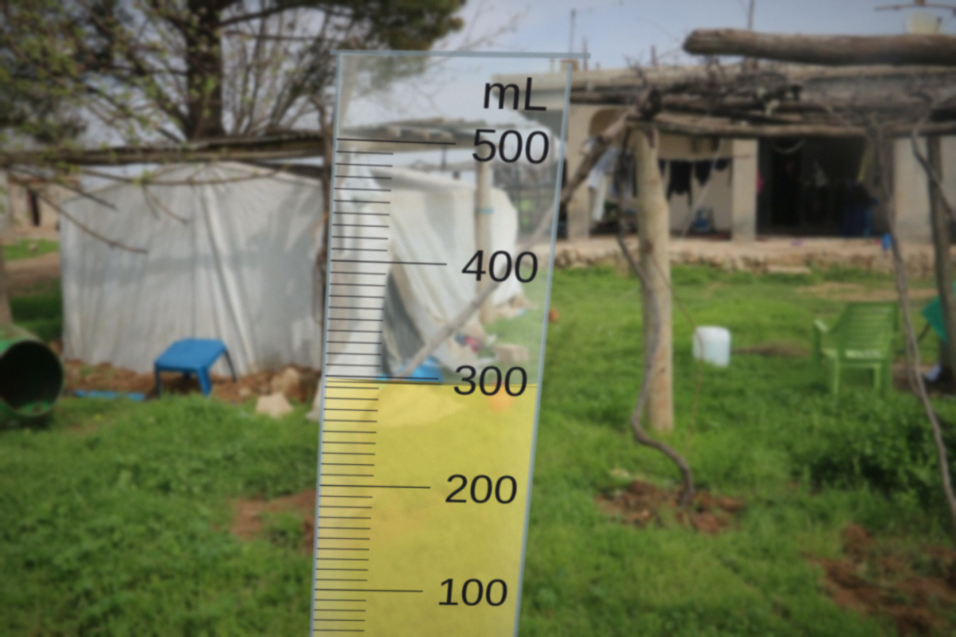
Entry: 295,mL
